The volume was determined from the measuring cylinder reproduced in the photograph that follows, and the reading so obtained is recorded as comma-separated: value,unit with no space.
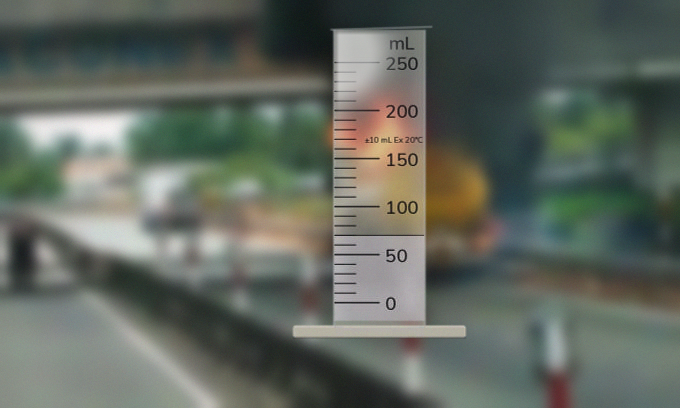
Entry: 70,mL
